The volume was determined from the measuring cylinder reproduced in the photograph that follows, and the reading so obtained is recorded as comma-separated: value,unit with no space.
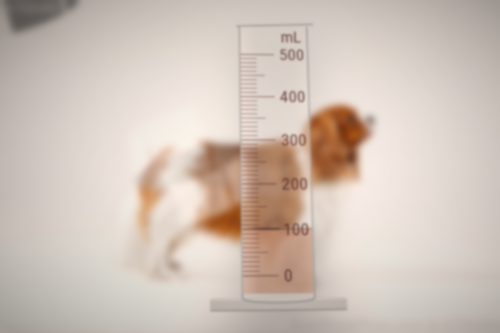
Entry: 100,mL
